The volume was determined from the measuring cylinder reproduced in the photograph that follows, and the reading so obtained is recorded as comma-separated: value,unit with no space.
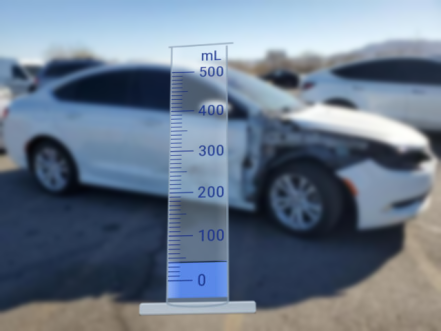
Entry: 40,mL
